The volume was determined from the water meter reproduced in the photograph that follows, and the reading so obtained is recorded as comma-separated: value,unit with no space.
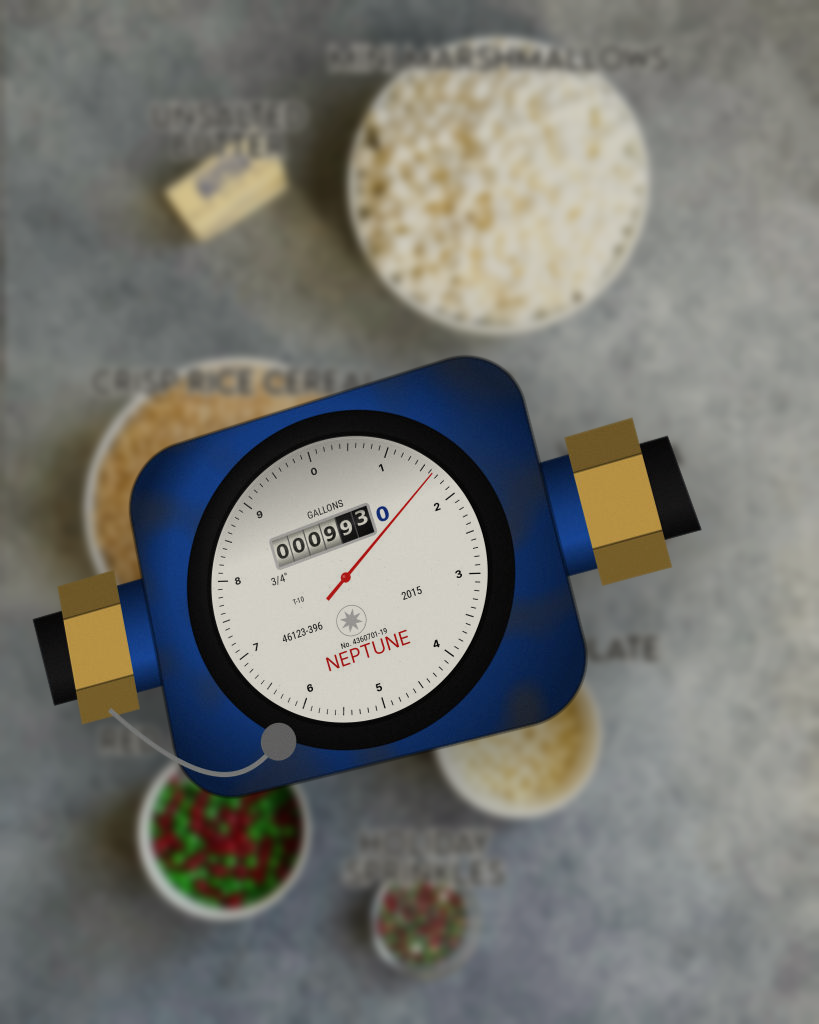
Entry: 9931.6,gal
